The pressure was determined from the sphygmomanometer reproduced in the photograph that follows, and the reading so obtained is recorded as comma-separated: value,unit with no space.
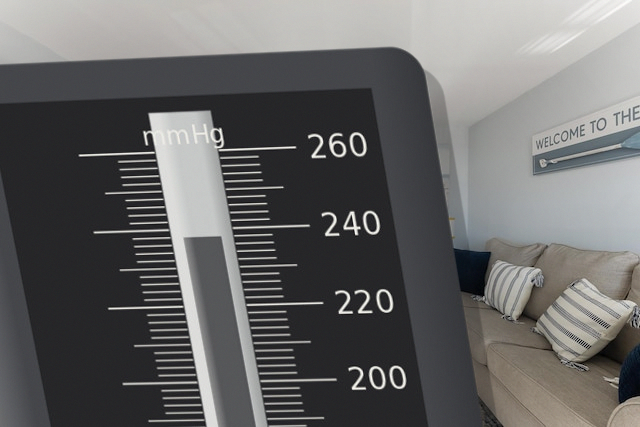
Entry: 238,mmHg
